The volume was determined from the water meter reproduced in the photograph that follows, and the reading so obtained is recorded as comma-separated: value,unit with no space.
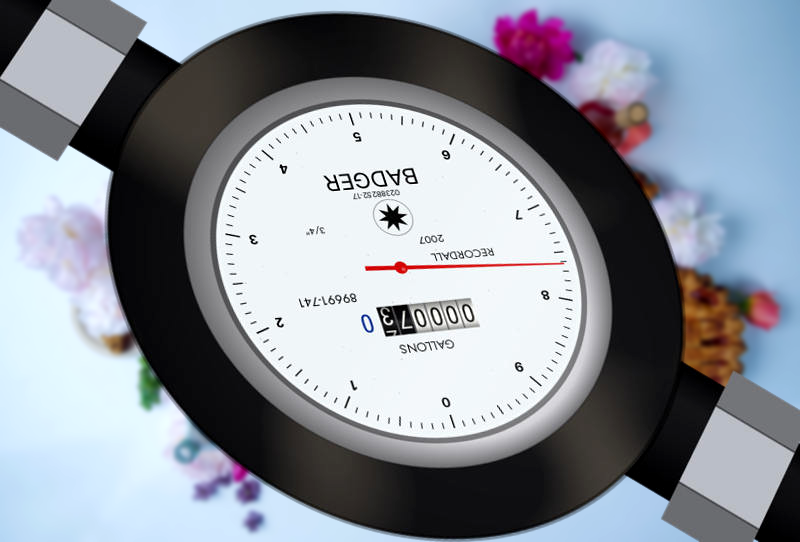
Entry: 727.6,gal
